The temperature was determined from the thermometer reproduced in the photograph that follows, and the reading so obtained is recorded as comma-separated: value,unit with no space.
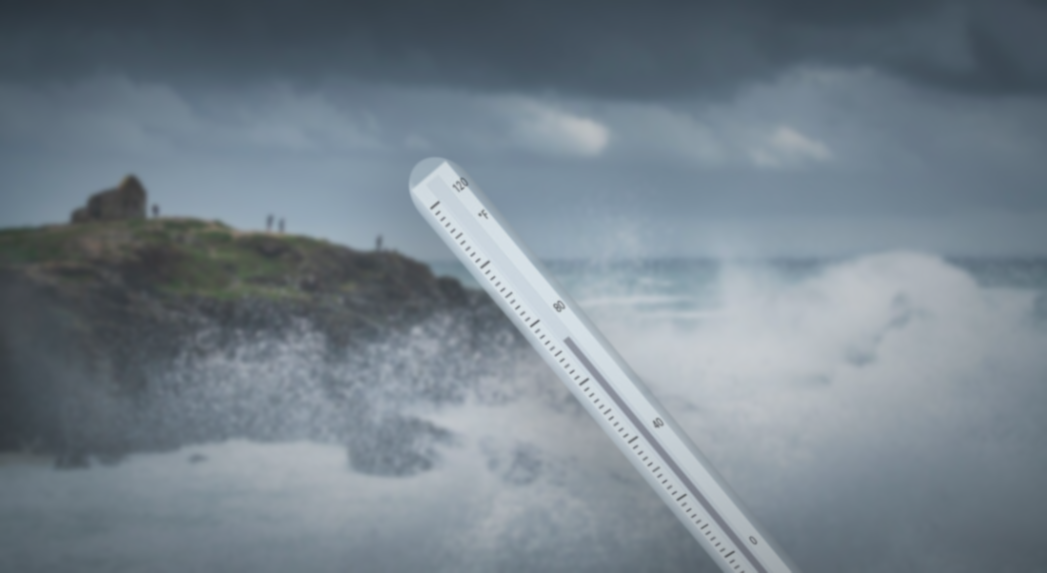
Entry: 72,°F
